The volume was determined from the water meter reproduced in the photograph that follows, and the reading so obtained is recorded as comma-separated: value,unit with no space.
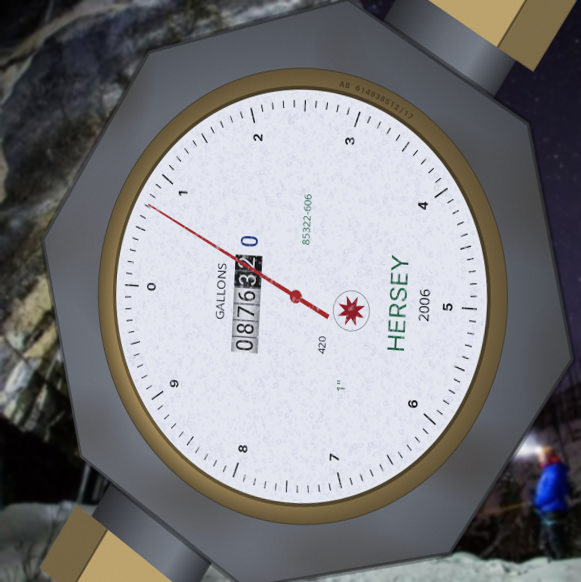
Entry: 876320.7,gal
